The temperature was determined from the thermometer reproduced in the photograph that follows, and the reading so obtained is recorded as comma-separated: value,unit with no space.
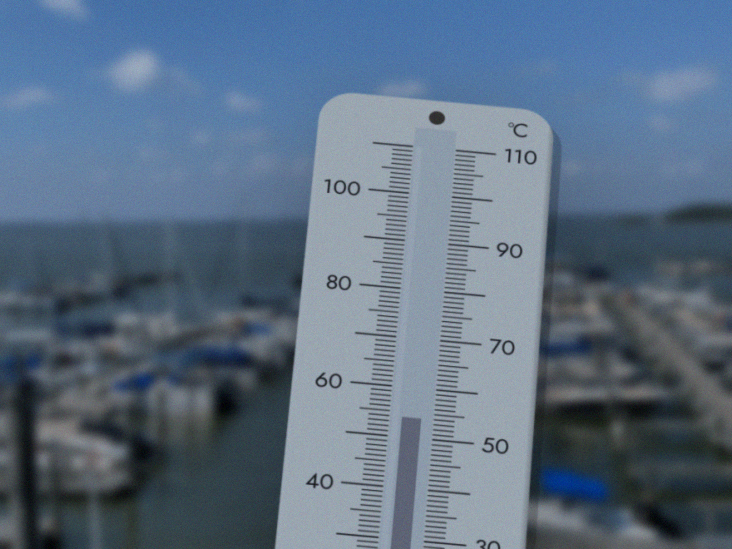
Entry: 54,°C
